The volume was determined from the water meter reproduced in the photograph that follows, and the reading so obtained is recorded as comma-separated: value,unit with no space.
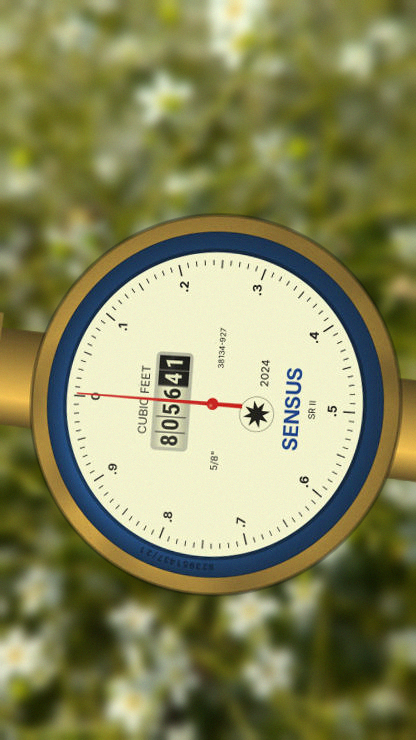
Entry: 805641.00,ft³
